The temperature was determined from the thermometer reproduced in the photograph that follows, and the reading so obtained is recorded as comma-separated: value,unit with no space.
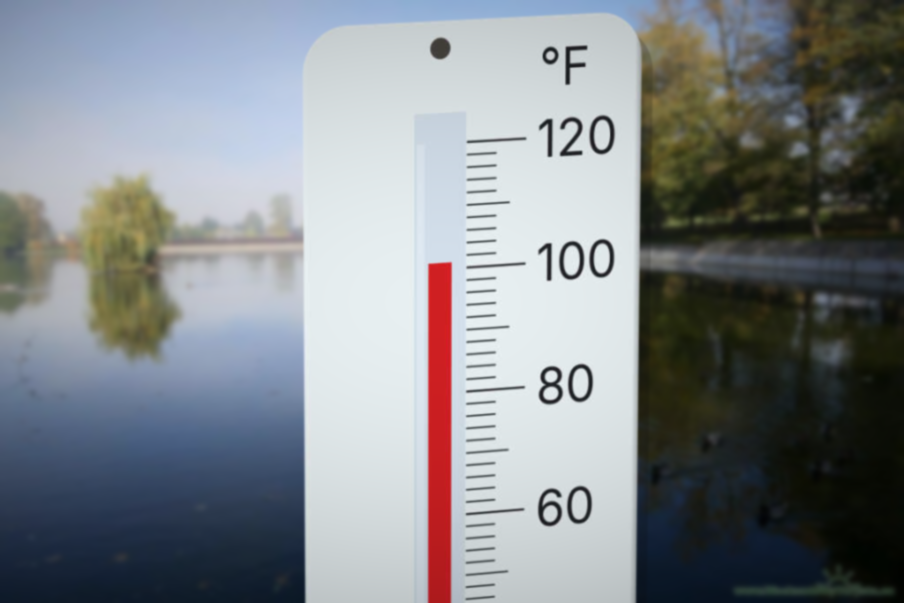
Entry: 101,°F
